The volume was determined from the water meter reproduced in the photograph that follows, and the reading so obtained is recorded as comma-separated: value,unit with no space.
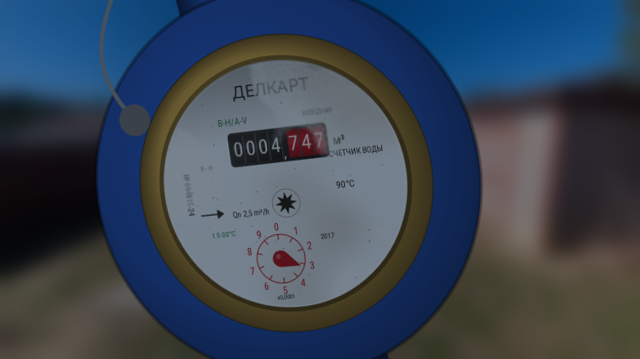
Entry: 4.7473,m³
